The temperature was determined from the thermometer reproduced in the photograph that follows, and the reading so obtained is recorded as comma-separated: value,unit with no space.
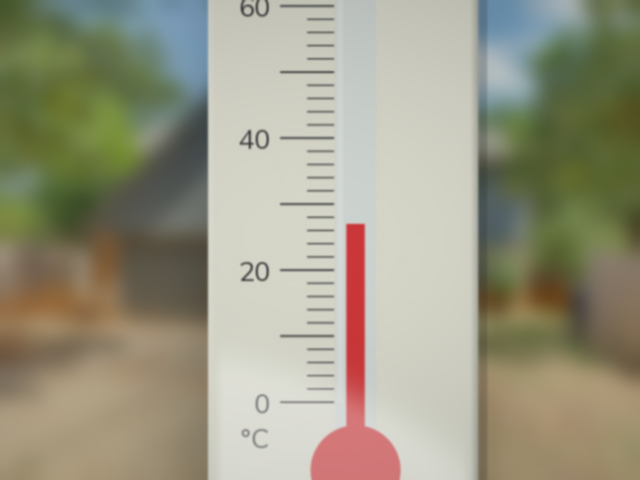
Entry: 27,°C
